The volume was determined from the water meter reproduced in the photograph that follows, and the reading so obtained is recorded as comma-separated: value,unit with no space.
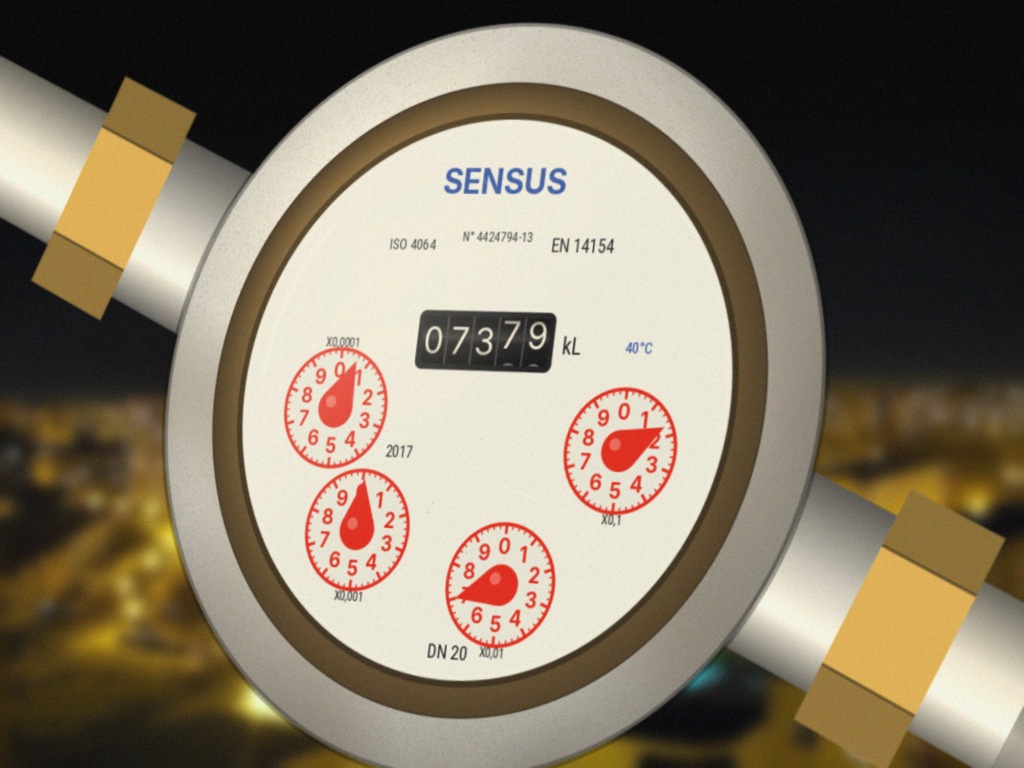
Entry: 7379.1700,kL
